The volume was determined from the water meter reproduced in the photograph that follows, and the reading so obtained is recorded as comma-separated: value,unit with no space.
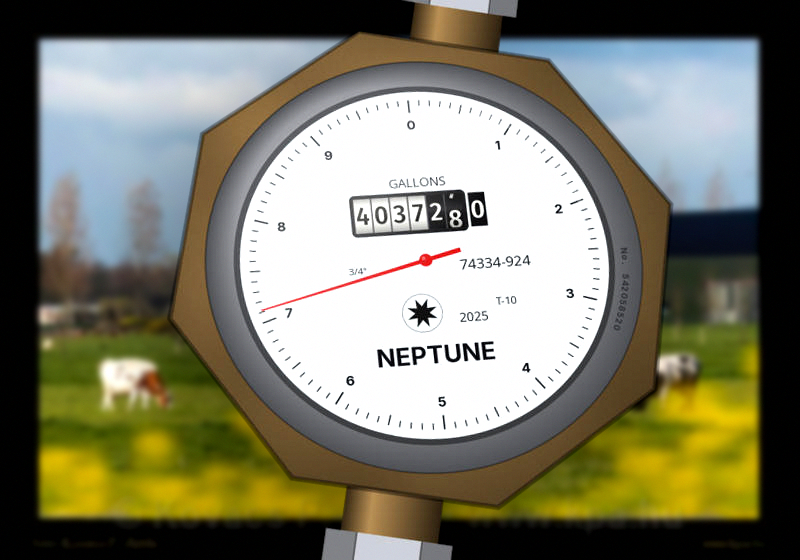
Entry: 4037277.1,gal
